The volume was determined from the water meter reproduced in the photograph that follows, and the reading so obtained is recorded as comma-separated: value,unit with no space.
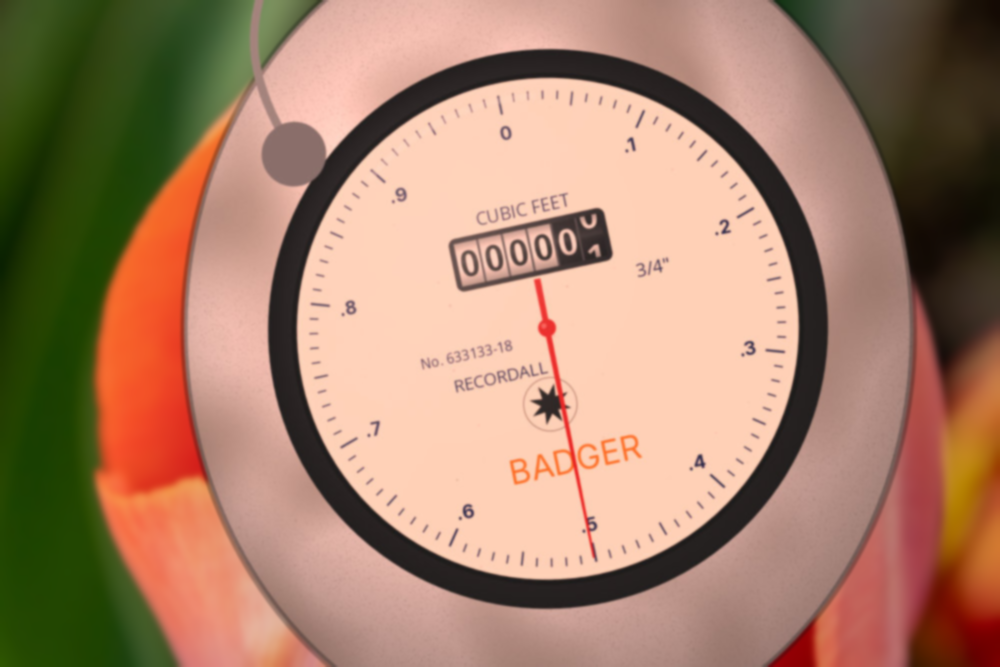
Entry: 0.50,ft³
